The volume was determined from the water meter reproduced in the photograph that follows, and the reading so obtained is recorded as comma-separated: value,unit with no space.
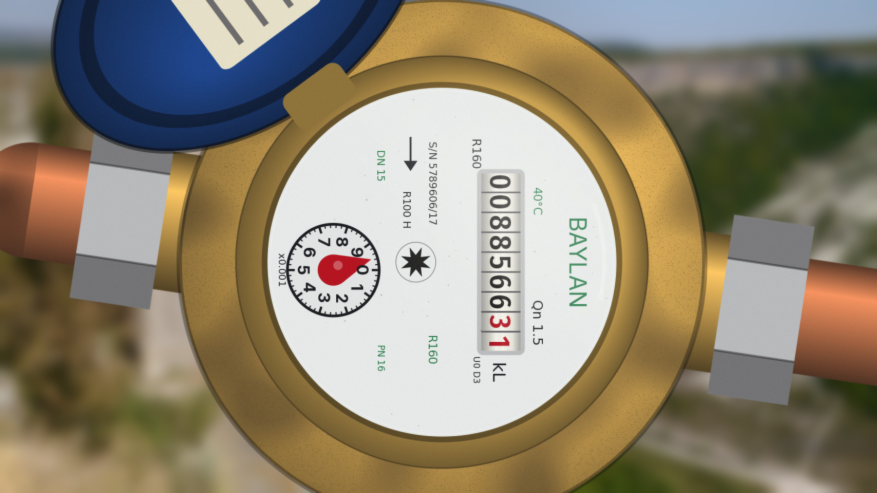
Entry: 88566.309,kL
